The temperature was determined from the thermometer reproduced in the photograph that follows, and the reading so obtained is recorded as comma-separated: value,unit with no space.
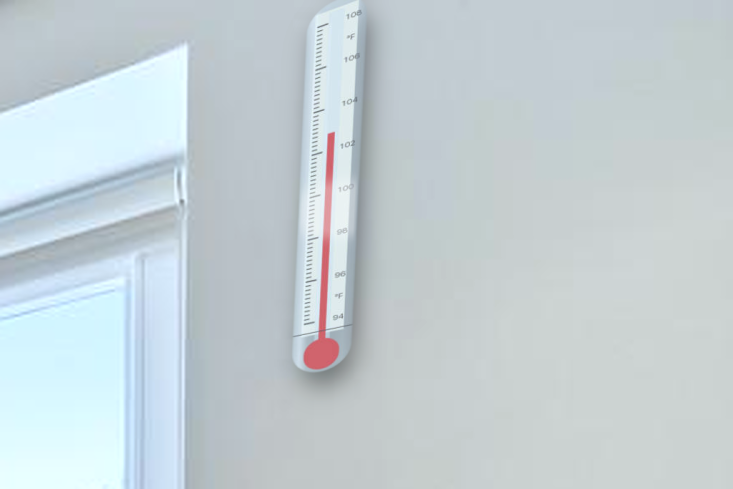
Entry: 102.8,°F
